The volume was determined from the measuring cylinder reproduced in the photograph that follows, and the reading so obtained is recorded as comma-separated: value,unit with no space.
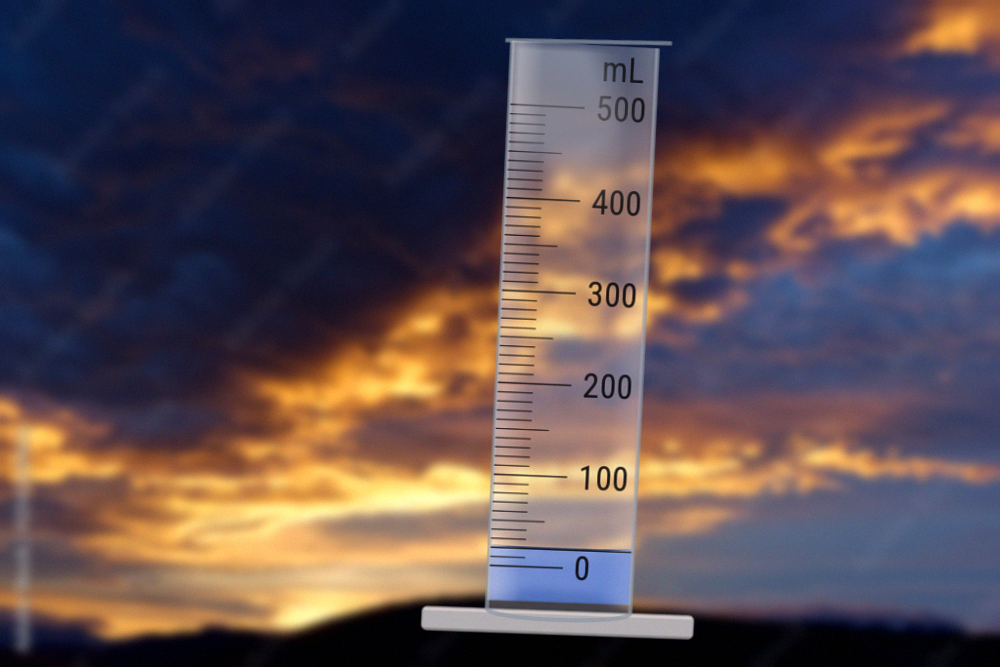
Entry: 20,mL
